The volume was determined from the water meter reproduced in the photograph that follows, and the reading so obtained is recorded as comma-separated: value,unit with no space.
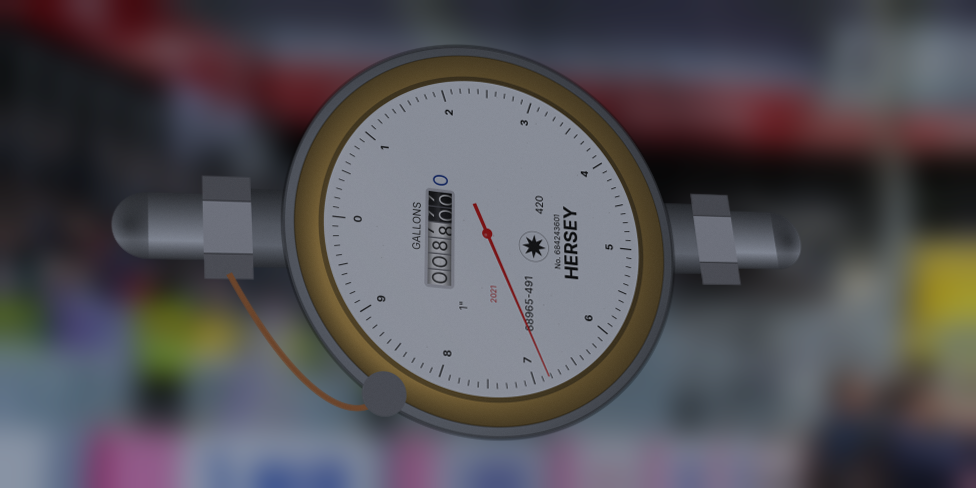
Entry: 87996.8,gal
